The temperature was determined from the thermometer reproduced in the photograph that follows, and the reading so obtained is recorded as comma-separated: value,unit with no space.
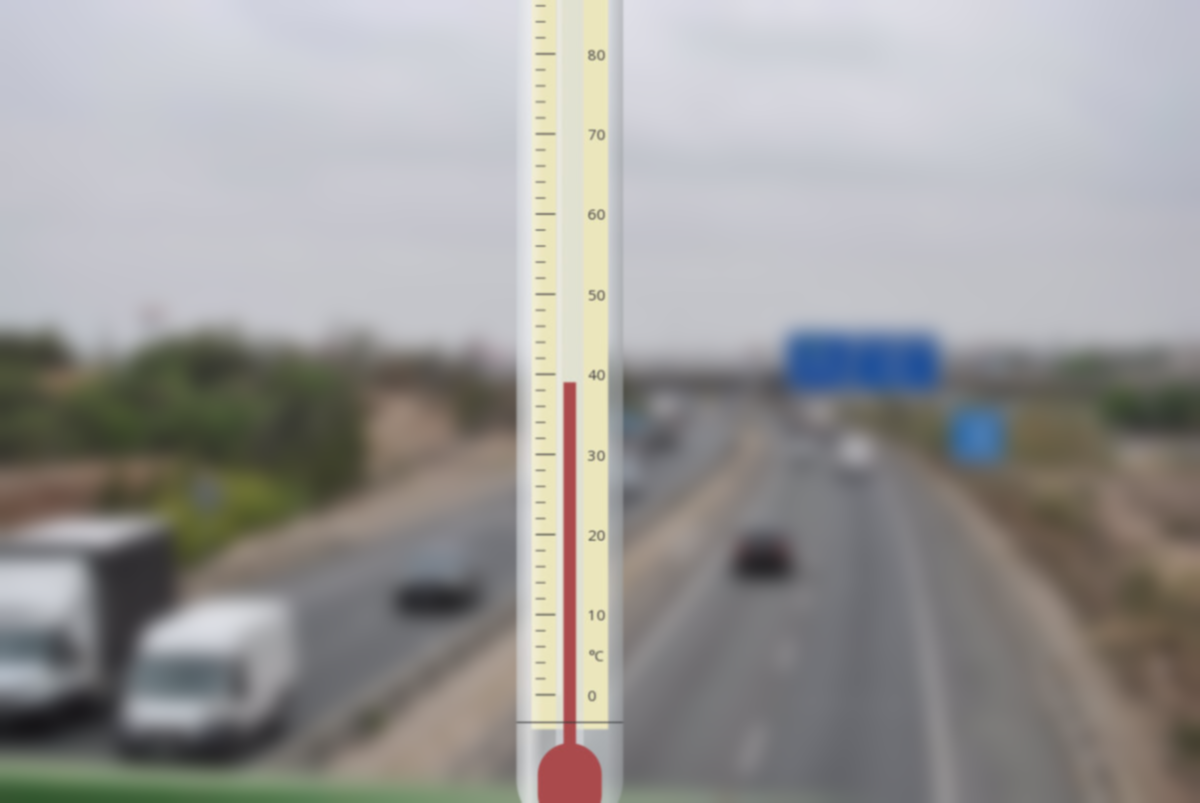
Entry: 39,°C
